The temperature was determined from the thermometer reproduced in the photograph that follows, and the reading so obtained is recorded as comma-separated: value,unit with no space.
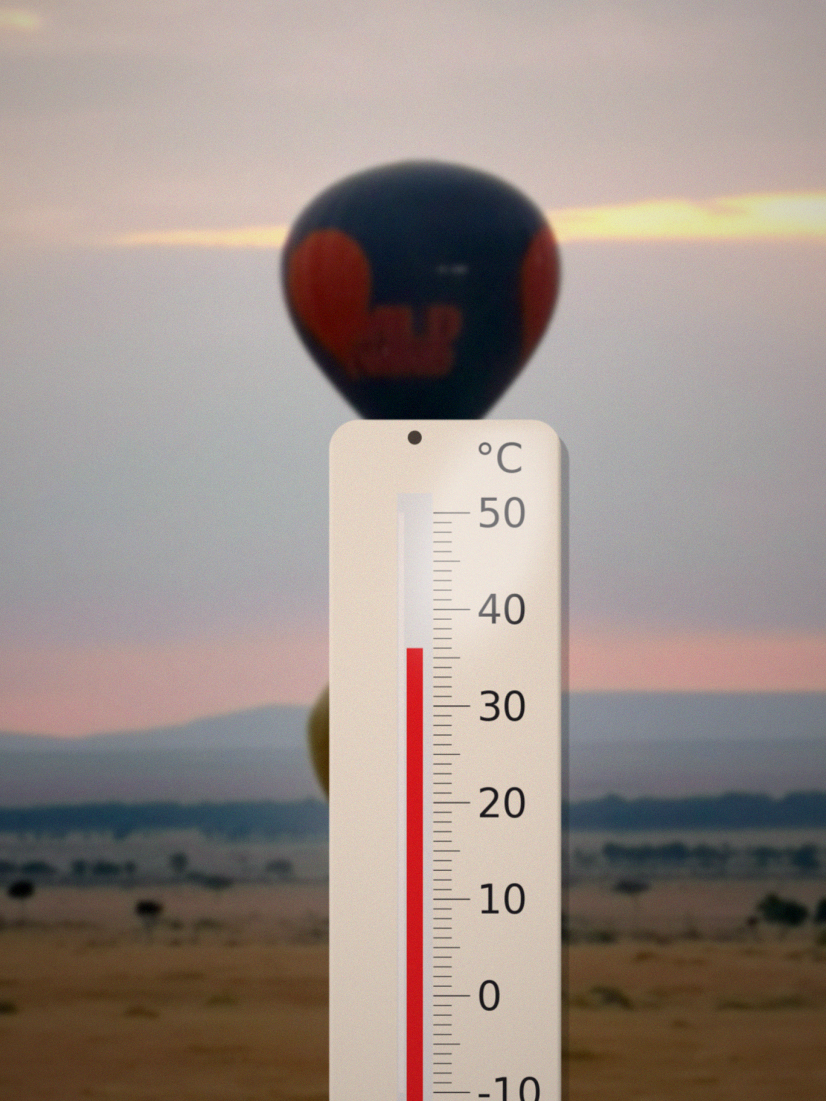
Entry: 36,°C
